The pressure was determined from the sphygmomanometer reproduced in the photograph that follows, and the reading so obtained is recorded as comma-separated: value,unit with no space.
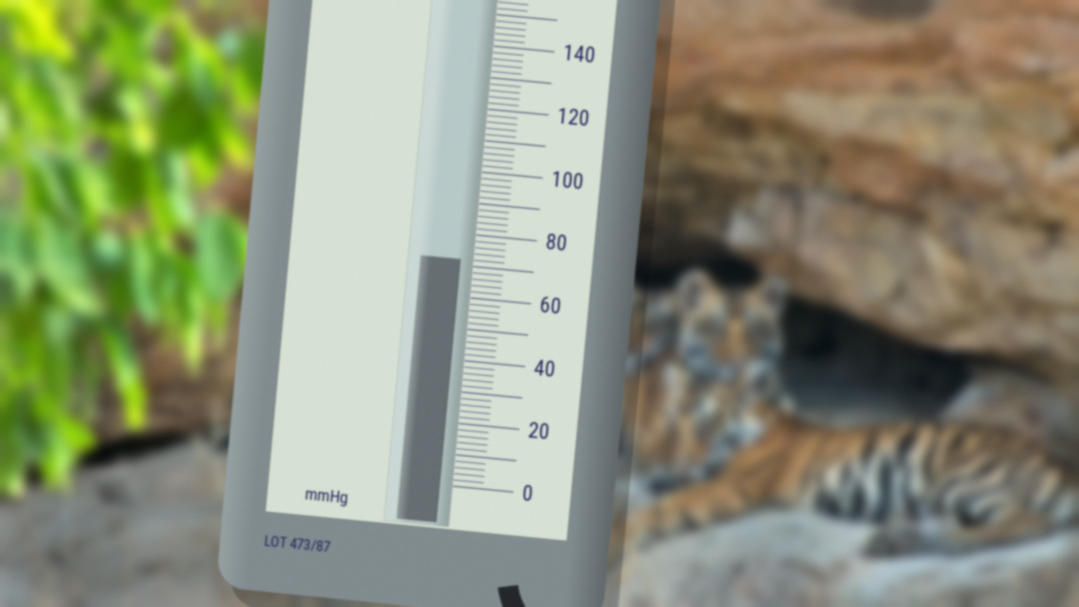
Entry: 72,mmHg
